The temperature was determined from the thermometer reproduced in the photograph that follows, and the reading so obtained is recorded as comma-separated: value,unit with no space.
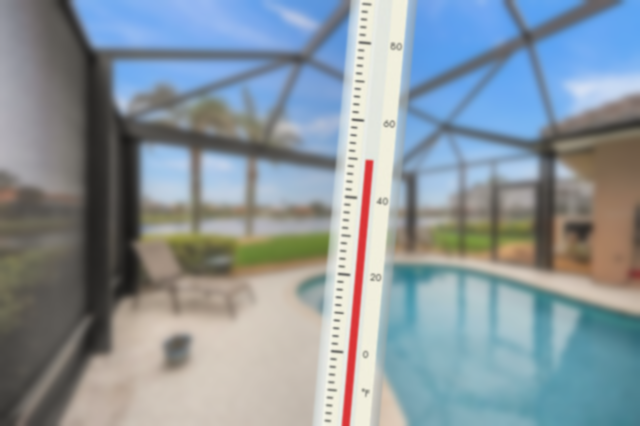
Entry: 50,°F
